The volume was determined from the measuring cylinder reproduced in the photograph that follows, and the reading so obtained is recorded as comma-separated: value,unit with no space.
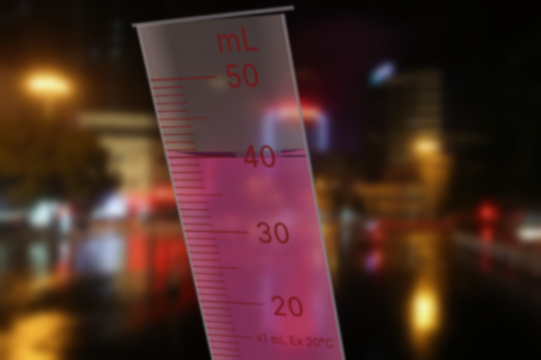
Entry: 40,mL
